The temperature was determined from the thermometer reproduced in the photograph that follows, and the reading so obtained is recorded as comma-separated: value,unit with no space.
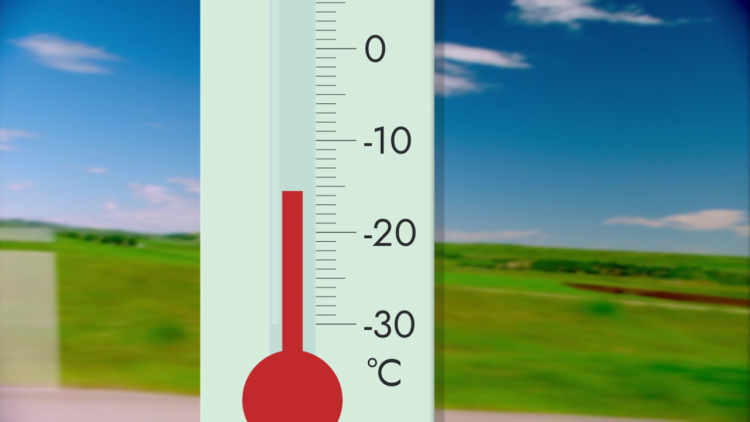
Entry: -15.5,°C
